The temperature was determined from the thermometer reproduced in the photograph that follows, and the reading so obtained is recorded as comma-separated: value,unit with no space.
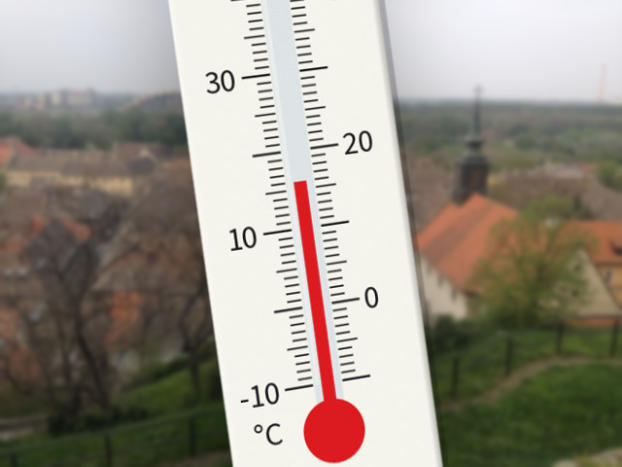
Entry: 16,°C
